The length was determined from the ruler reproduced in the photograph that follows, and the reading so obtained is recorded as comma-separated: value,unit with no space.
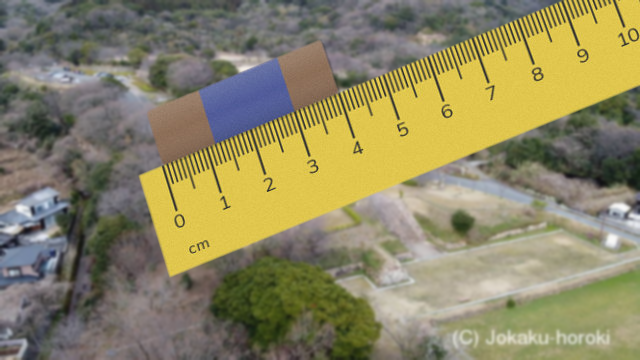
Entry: 4,cm
